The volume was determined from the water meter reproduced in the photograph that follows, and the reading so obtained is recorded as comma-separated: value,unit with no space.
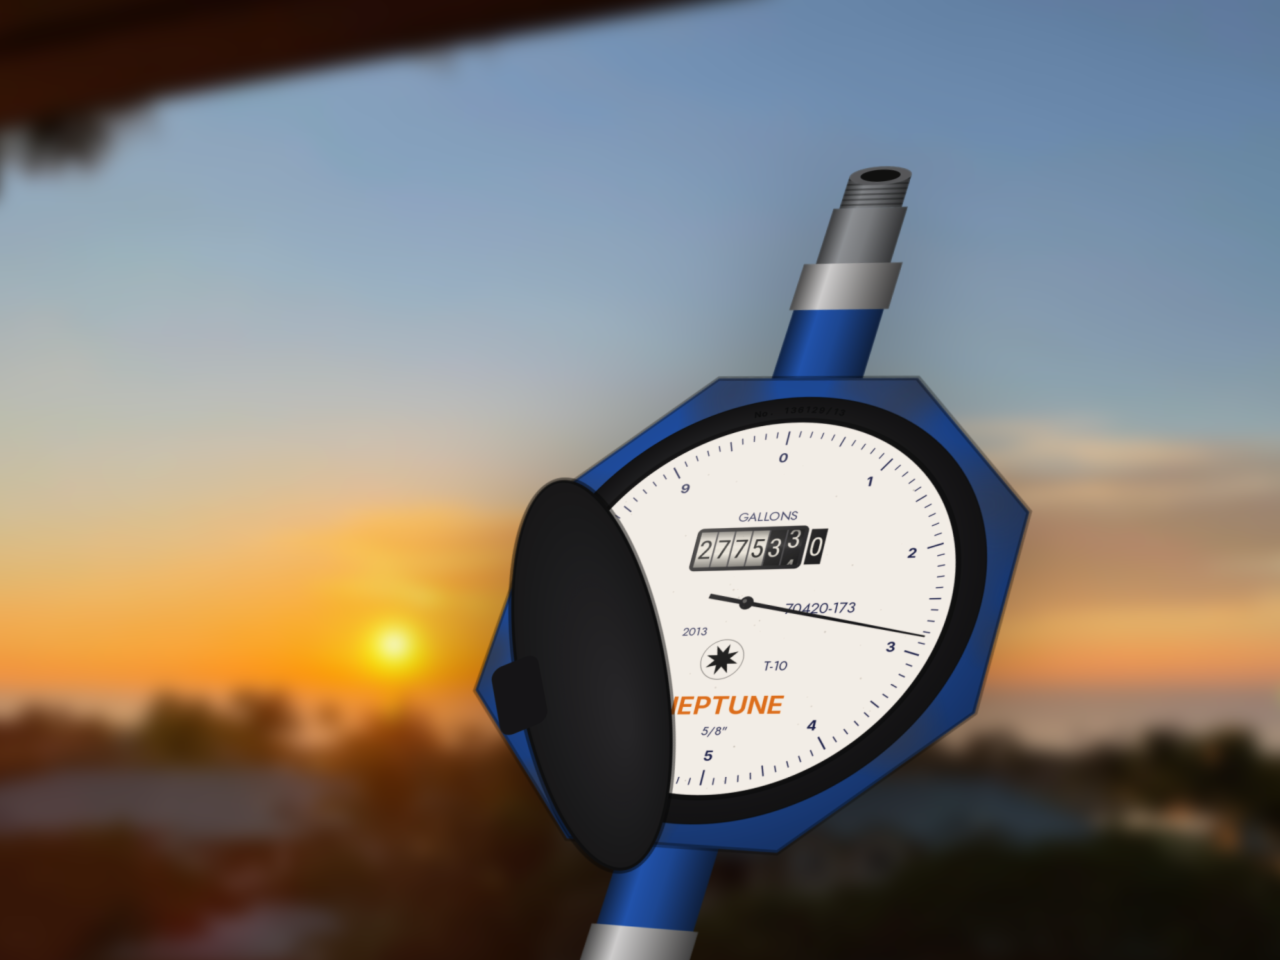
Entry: 2775332.8,gal
